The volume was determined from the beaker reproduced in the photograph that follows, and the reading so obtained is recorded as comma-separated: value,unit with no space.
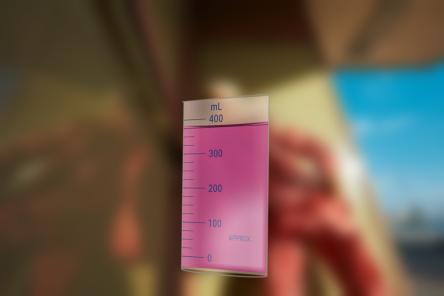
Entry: 375,mL
